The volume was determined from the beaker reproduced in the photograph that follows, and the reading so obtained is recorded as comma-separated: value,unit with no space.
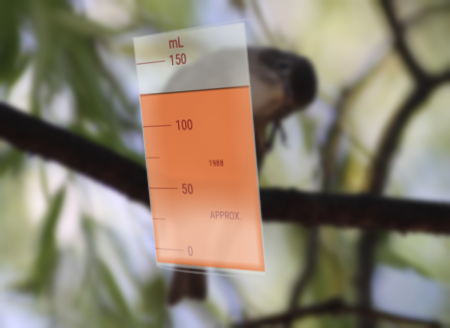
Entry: 125,mL
